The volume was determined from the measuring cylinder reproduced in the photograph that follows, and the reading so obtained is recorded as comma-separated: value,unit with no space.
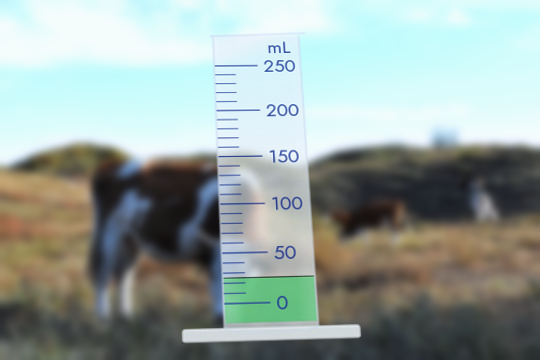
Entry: 25,mL
